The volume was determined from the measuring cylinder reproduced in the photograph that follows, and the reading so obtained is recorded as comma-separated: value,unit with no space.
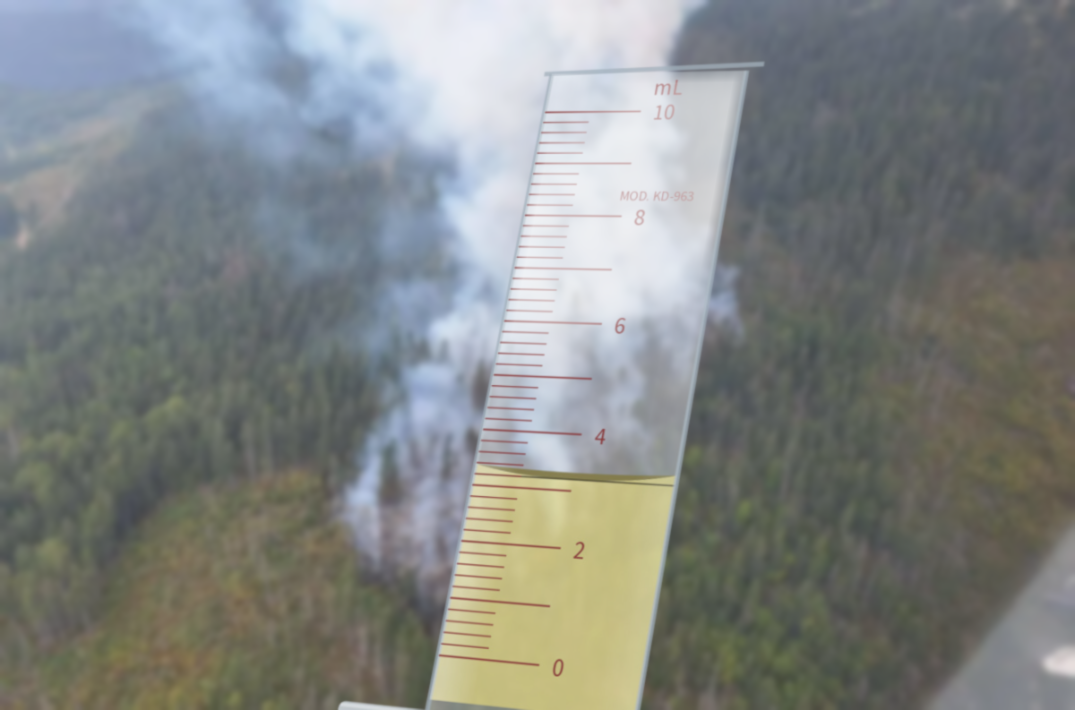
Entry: 3.2,mL
